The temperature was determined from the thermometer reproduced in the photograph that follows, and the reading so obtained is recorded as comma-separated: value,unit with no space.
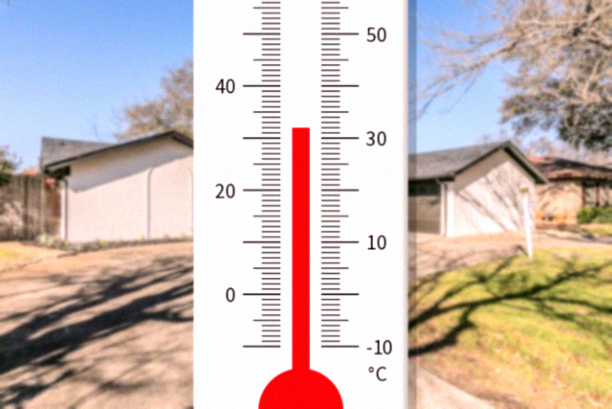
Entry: 32,°C
